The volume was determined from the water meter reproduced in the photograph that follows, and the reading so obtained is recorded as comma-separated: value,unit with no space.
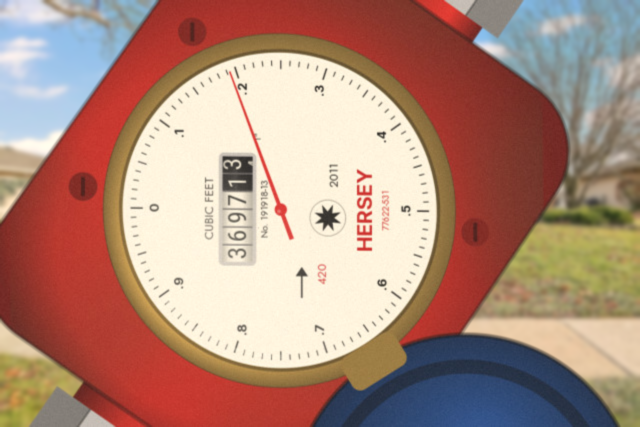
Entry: 369713.19,ft³
